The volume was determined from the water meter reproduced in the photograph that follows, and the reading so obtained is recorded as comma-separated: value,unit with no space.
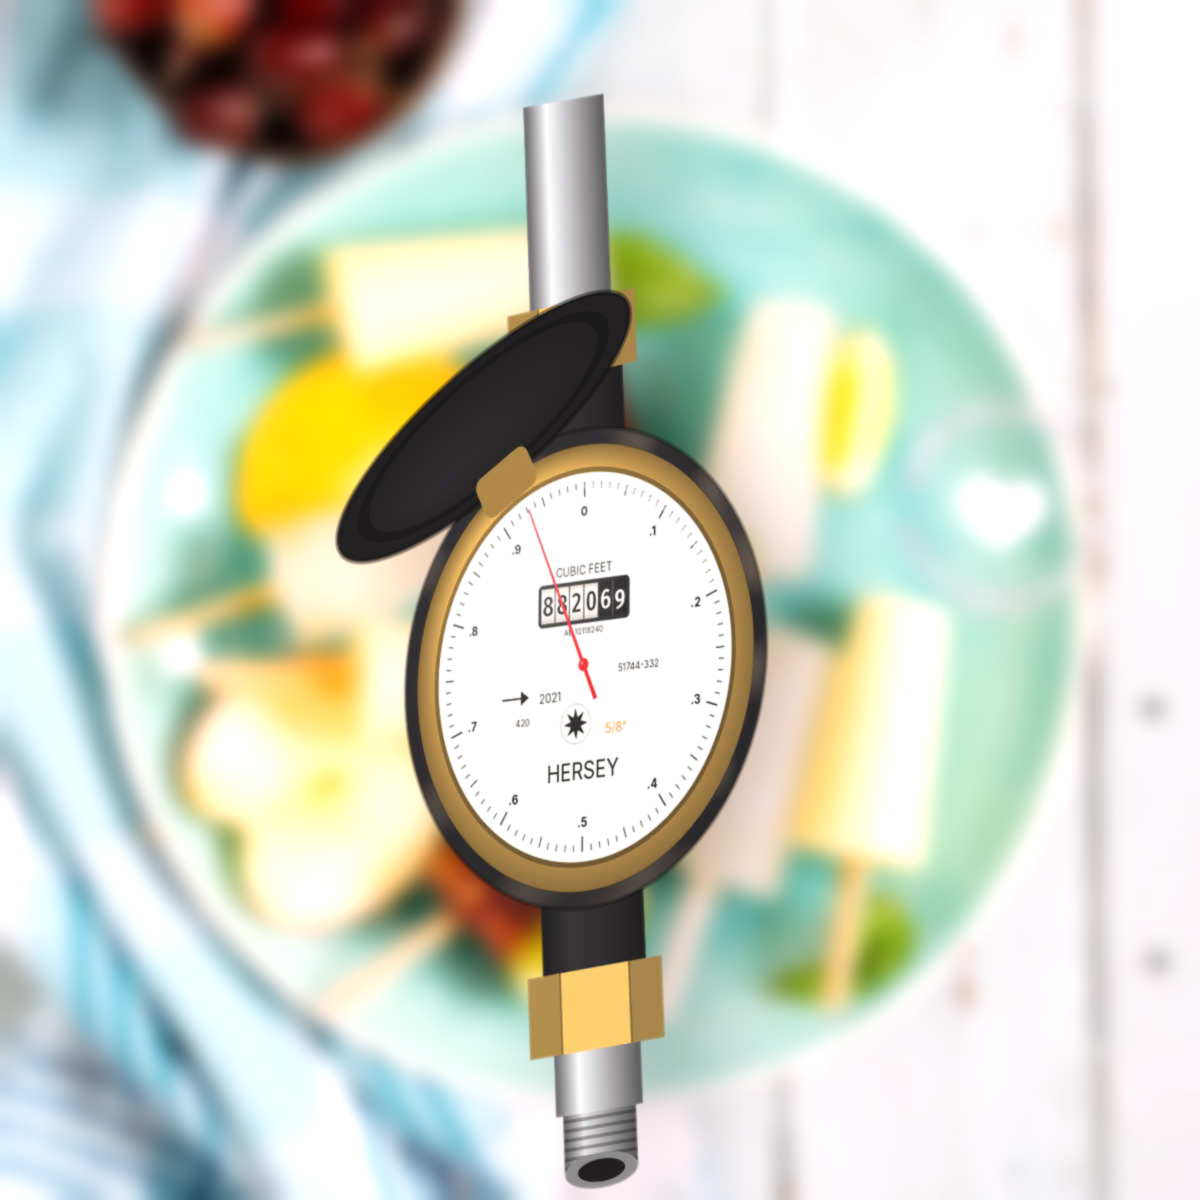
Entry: 882068.93,ft³
